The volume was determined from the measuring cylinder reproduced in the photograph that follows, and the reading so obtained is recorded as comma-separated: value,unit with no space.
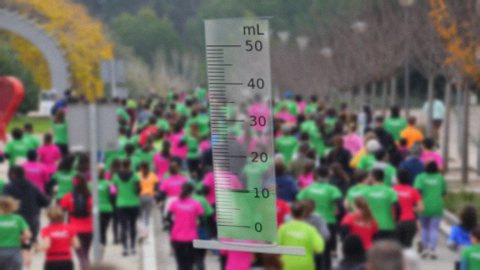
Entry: 10,mL
